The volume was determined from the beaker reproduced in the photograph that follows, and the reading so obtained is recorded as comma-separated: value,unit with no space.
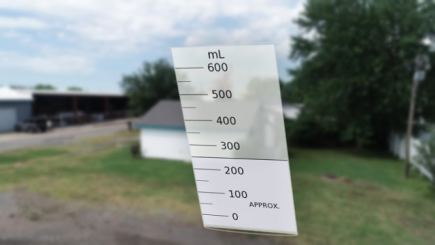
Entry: 250,mL
